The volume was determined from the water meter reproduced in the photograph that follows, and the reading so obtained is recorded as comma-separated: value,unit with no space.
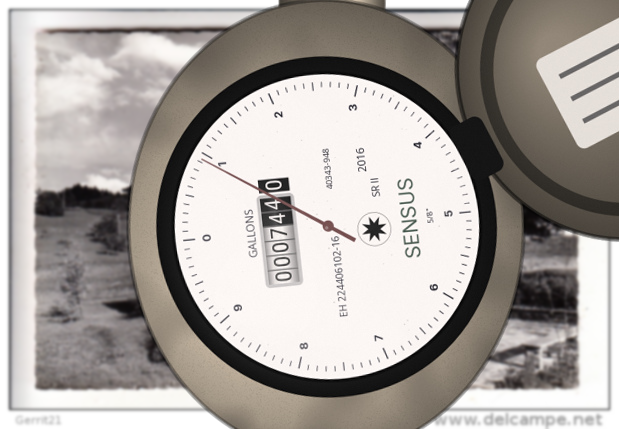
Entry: 7440.9,gal
